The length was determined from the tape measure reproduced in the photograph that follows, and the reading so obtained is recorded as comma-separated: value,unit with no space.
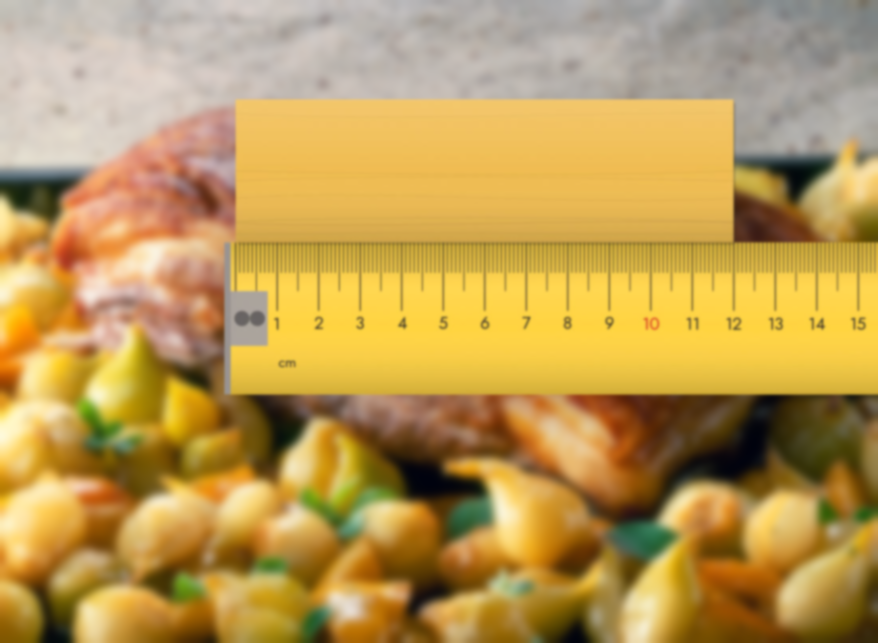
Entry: 12,cm
